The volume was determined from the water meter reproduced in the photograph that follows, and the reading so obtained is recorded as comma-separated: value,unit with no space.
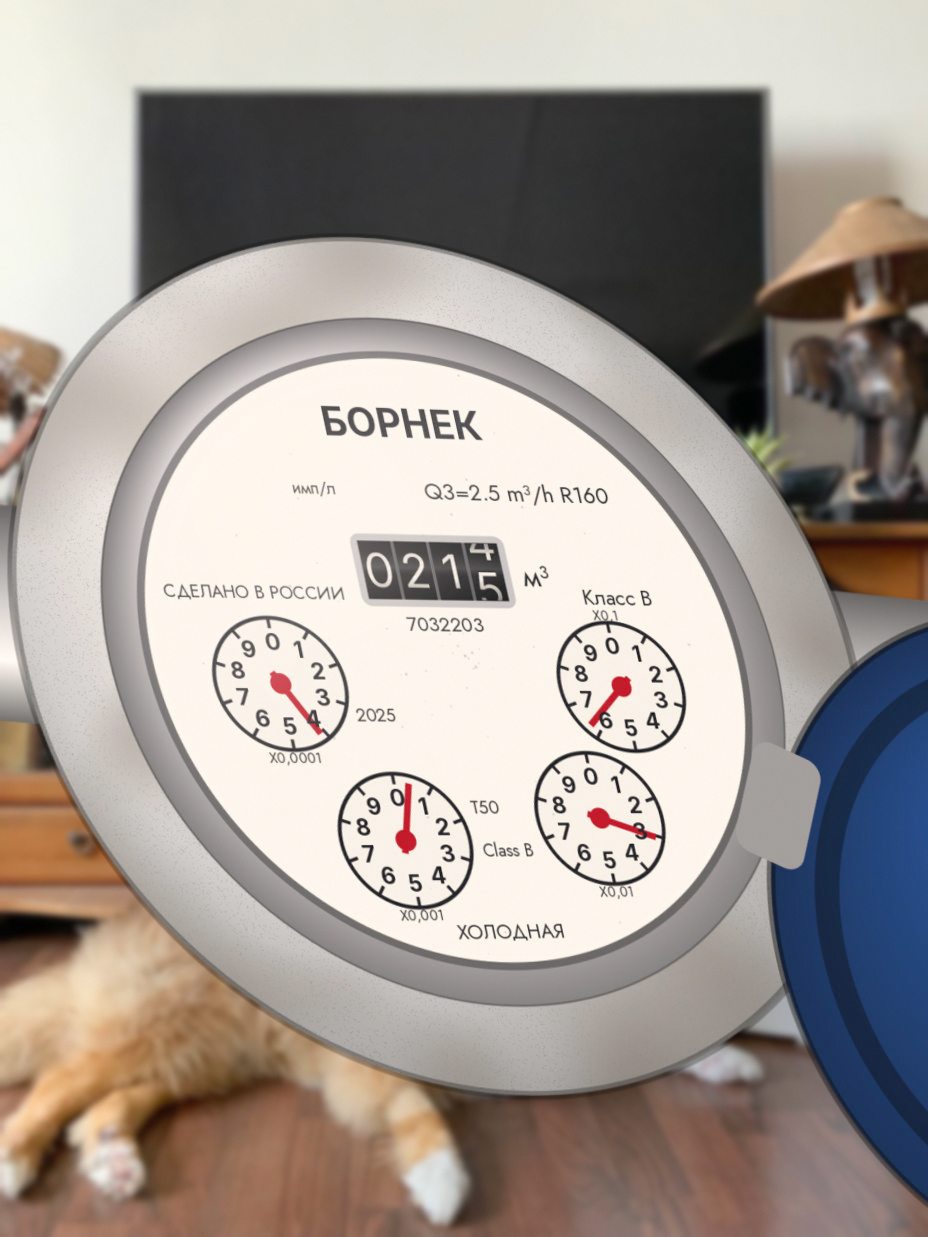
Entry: 214.6304,m³
